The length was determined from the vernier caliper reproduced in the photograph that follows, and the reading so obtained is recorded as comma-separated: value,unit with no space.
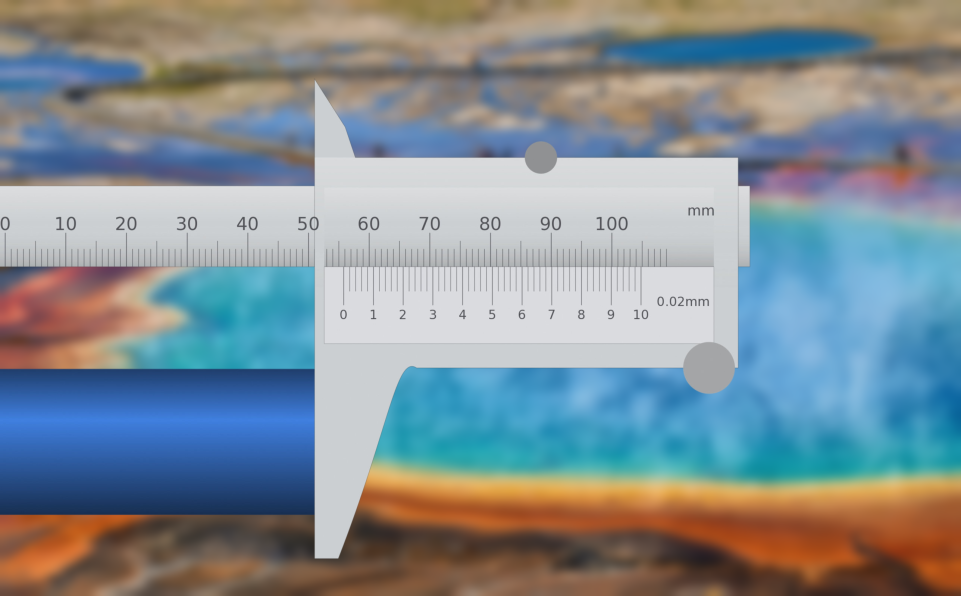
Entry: 55.8,mm
